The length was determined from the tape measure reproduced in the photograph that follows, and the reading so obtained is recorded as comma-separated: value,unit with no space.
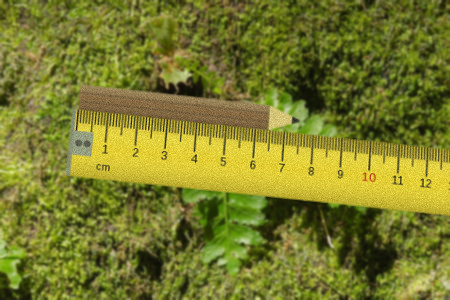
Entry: 7.5,cm
